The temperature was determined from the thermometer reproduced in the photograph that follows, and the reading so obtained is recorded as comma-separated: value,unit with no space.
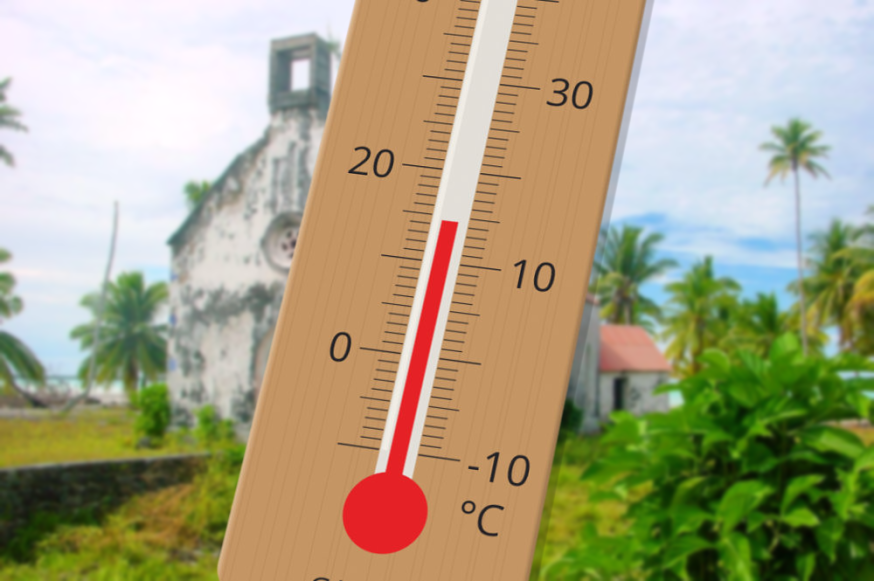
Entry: 14.5,°C
